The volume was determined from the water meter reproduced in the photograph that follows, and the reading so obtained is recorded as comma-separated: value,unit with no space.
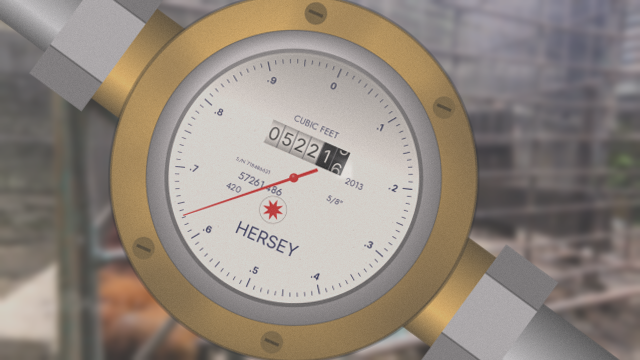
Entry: 52215.63,ft³
